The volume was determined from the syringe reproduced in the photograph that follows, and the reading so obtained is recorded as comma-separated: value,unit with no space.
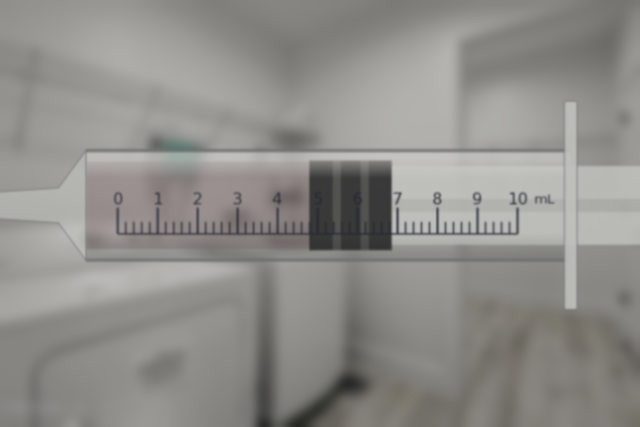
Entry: 4.8,mL
